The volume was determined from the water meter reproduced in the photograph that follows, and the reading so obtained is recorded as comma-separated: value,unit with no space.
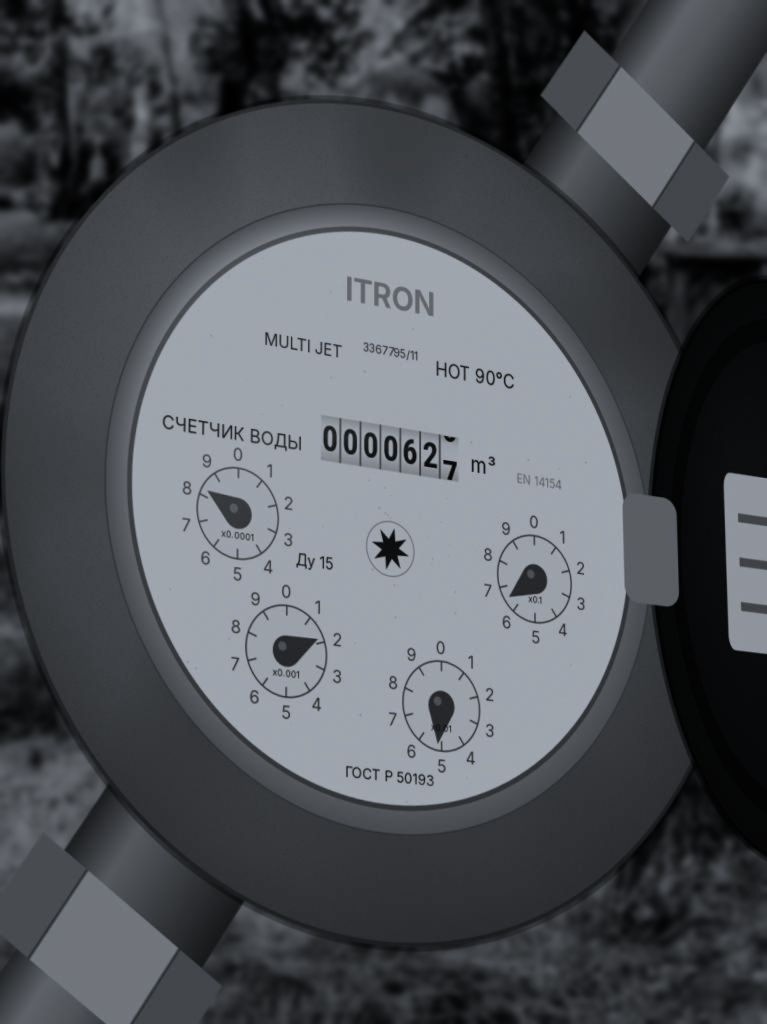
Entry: 626.6518,m³
